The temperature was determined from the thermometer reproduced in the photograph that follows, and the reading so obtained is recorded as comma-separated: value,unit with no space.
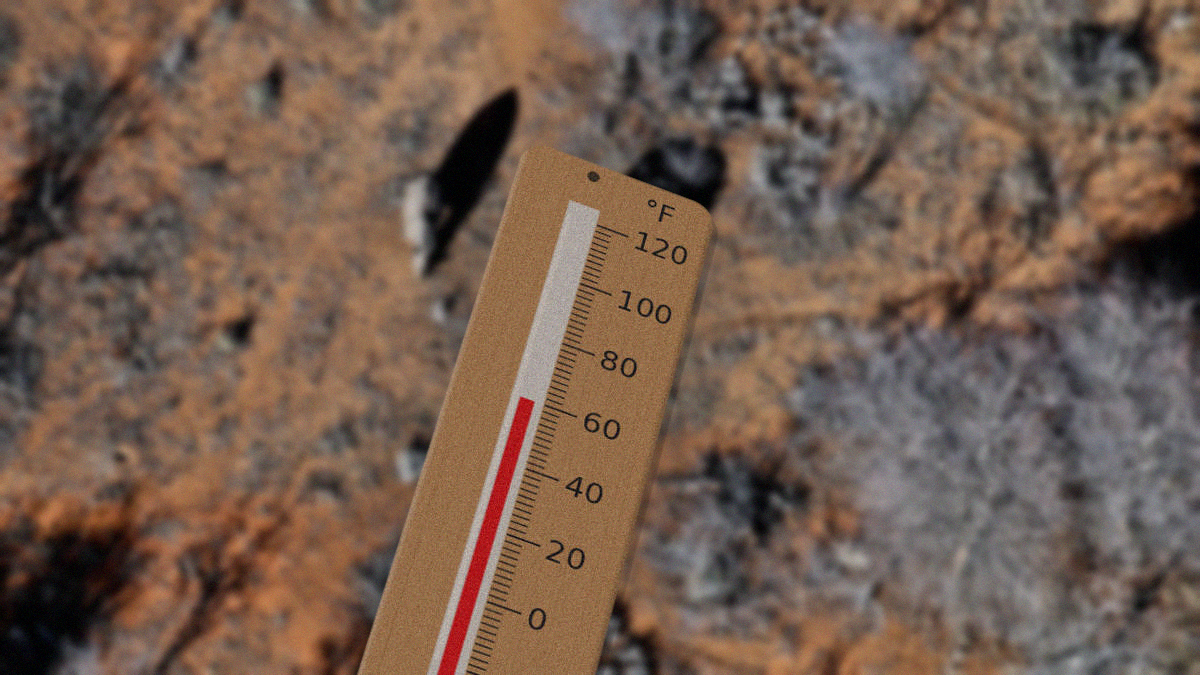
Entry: 60,°F
